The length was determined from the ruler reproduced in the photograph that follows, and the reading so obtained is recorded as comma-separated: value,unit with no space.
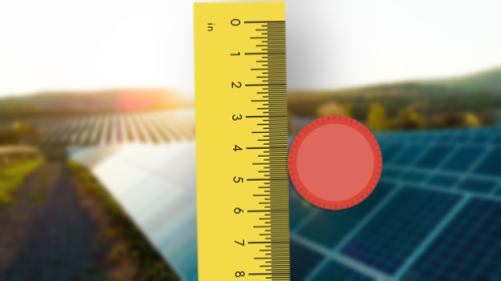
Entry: 3,in
